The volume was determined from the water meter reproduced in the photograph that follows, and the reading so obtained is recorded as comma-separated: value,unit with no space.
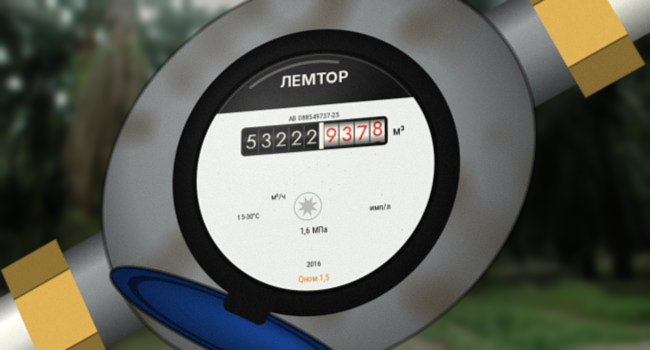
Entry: 53222.9378,m³
